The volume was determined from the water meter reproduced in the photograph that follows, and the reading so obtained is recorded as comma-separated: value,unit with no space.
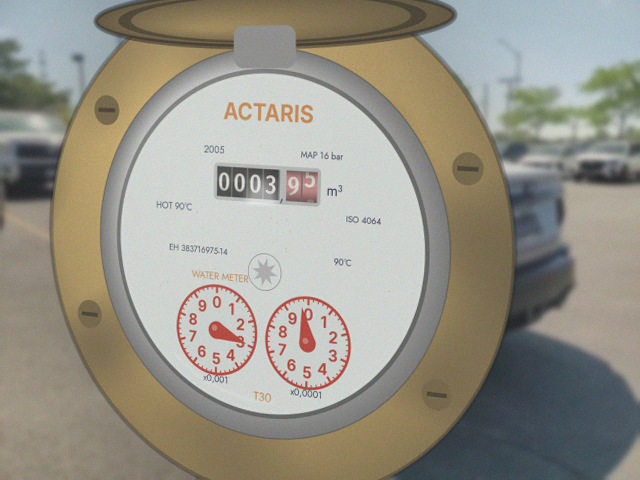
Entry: 3.9529,m³
